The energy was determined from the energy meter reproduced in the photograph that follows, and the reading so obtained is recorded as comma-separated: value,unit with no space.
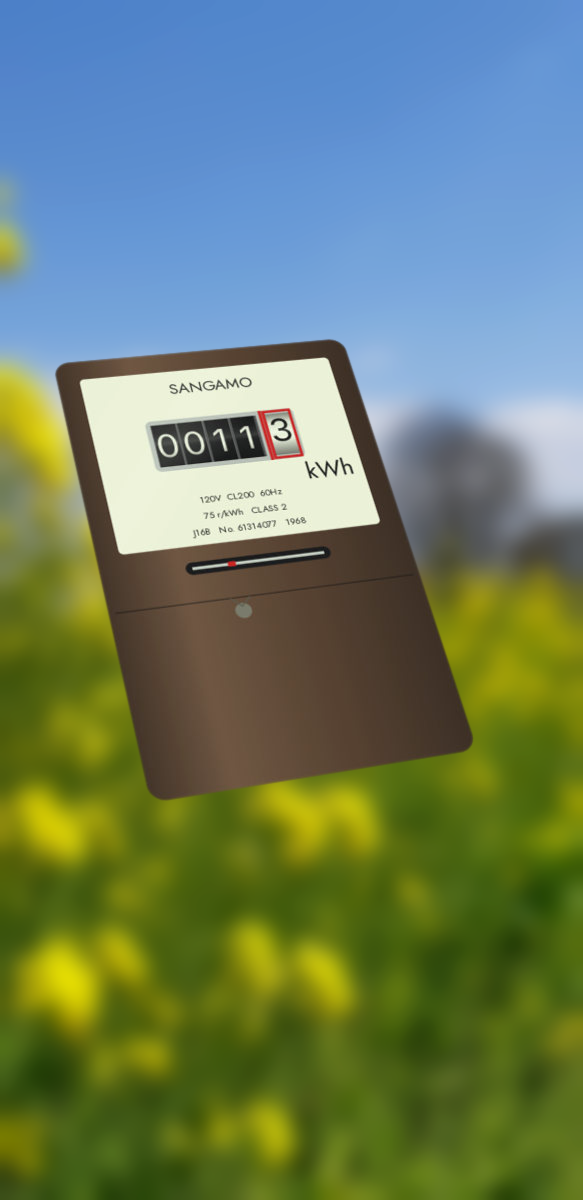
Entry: 11.3,kWh
